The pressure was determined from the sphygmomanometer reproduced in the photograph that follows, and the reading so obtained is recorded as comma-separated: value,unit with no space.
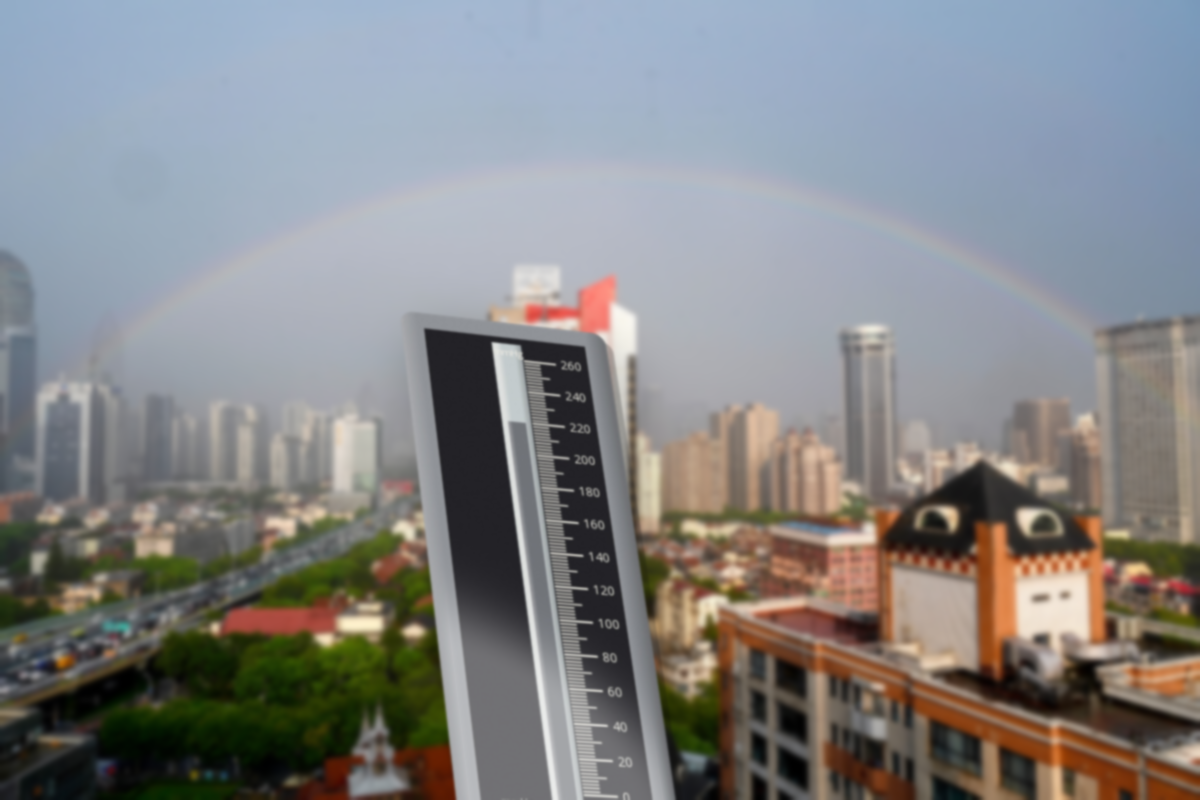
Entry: 220,mmHg
